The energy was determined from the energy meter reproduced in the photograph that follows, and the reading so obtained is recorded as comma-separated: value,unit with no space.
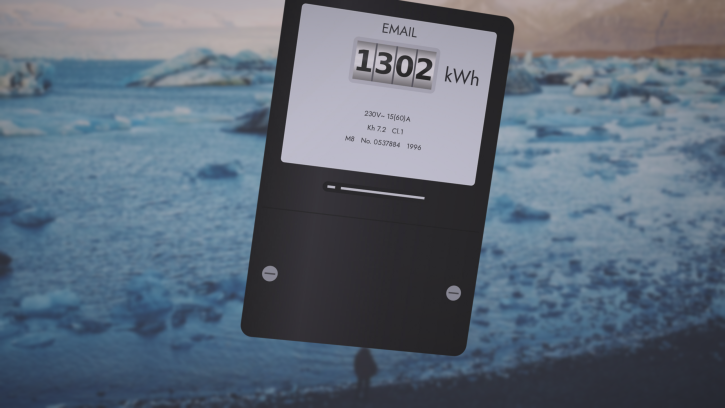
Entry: 1302,kWh
